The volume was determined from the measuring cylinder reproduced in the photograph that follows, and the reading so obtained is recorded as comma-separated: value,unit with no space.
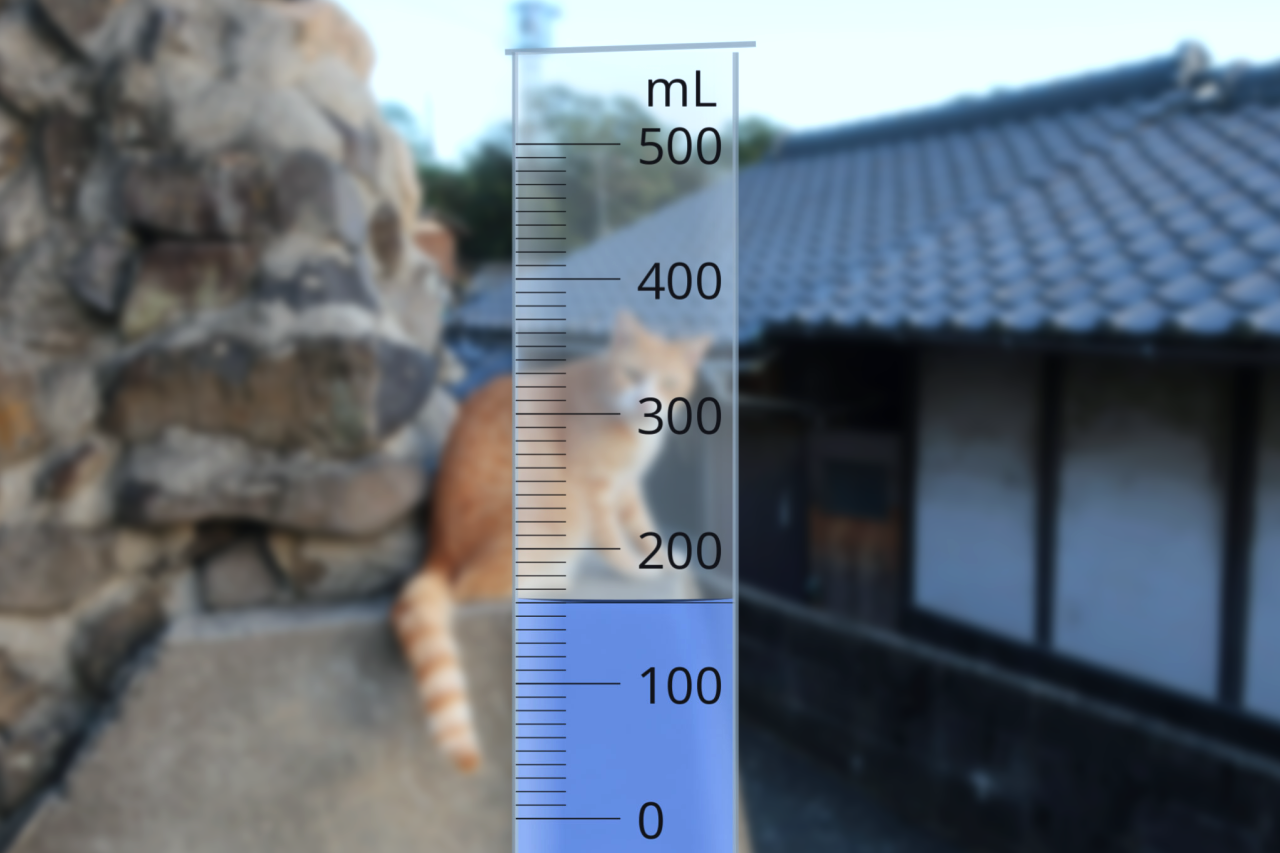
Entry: 160,mL
